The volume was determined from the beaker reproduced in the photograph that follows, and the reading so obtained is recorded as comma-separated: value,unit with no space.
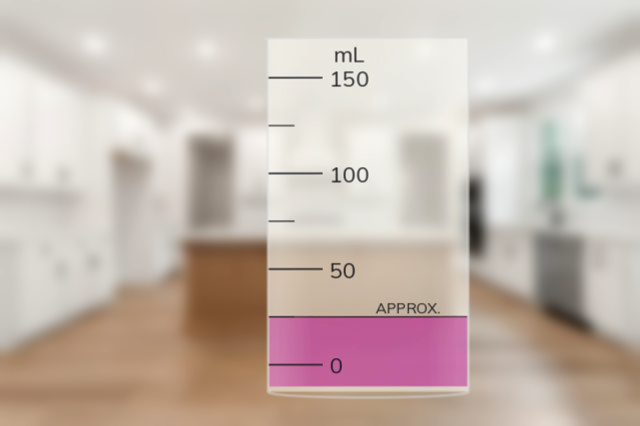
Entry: 25,mL
